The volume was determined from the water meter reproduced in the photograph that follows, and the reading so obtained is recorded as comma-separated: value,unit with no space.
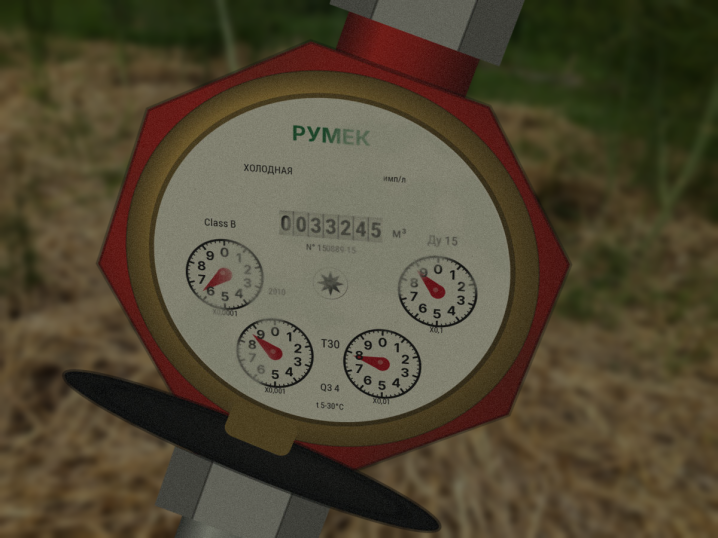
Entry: 33245.8786,m³
